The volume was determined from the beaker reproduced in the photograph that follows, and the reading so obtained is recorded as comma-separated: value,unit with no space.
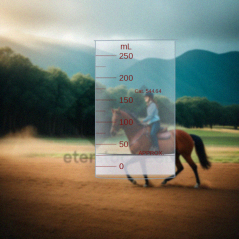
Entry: 25,mL
